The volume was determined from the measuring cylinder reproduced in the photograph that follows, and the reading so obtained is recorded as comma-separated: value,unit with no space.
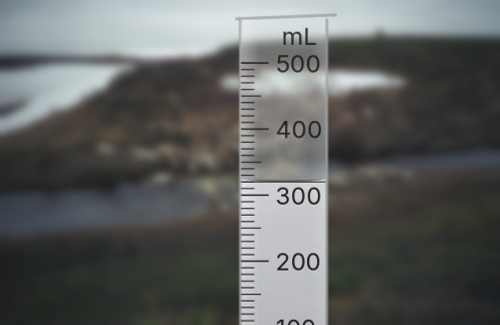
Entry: 320,mL
